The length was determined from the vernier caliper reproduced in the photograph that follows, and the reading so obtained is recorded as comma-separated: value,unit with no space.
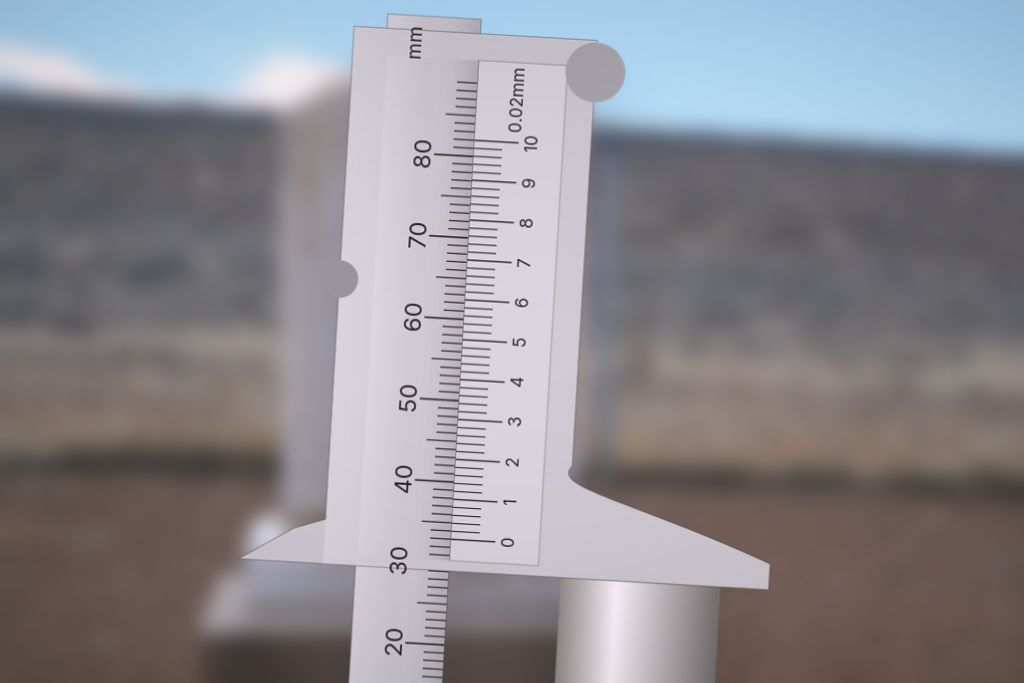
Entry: 33.0,mm
